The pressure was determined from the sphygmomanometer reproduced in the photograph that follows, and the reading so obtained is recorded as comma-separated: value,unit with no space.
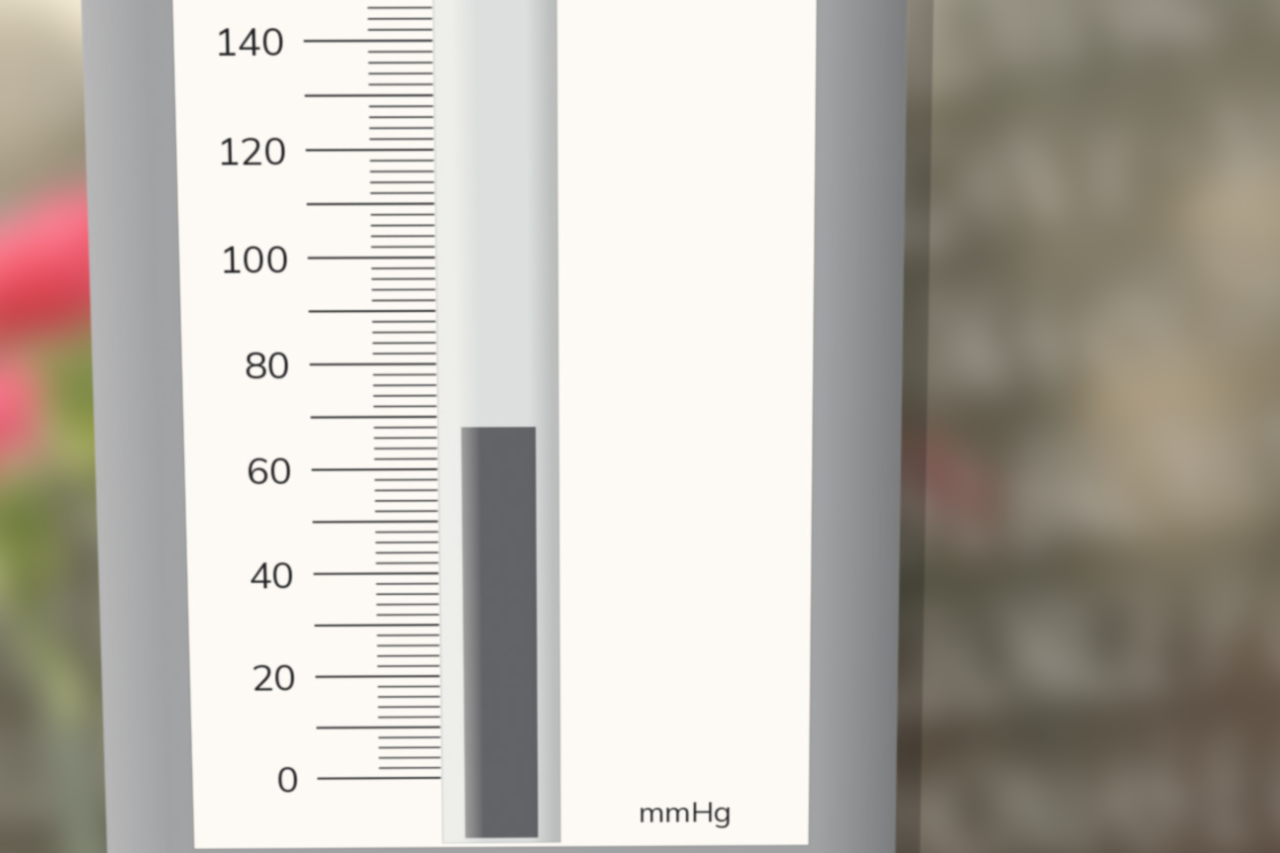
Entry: 68,mmHg
